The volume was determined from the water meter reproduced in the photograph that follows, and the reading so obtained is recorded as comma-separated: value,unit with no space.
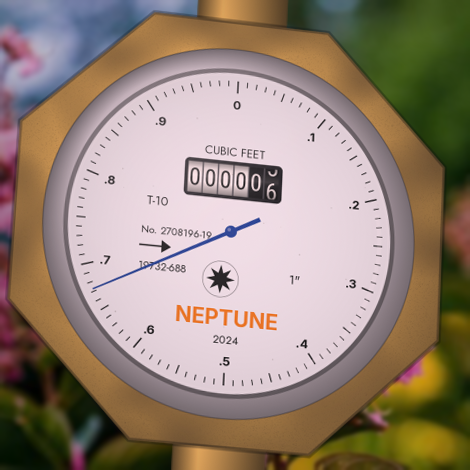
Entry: 5.67,ft³
